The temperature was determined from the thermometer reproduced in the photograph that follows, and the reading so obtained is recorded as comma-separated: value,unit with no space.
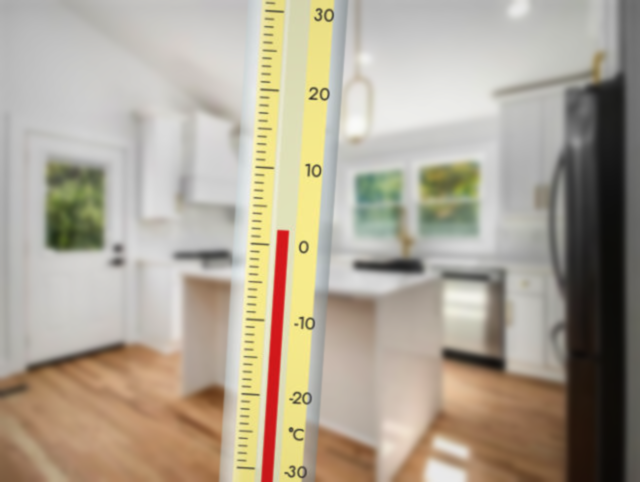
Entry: 2,°C
